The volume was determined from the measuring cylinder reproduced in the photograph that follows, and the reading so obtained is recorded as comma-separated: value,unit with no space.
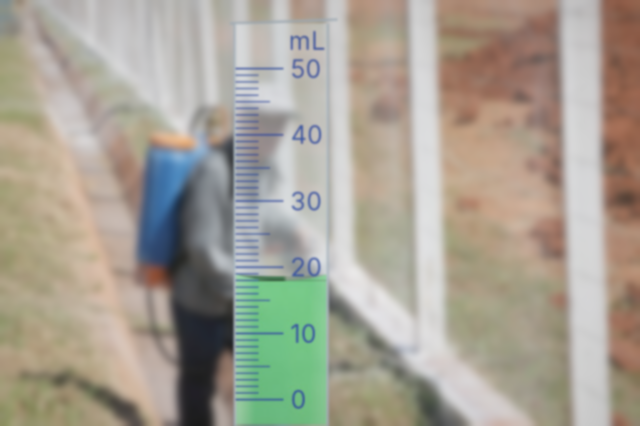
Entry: 18,mL
